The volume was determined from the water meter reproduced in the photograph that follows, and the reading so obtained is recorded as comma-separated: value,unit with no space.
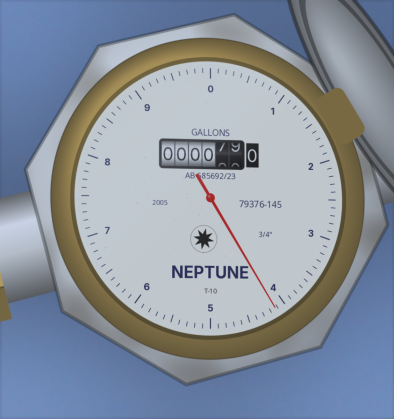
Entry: 794.1,gal
